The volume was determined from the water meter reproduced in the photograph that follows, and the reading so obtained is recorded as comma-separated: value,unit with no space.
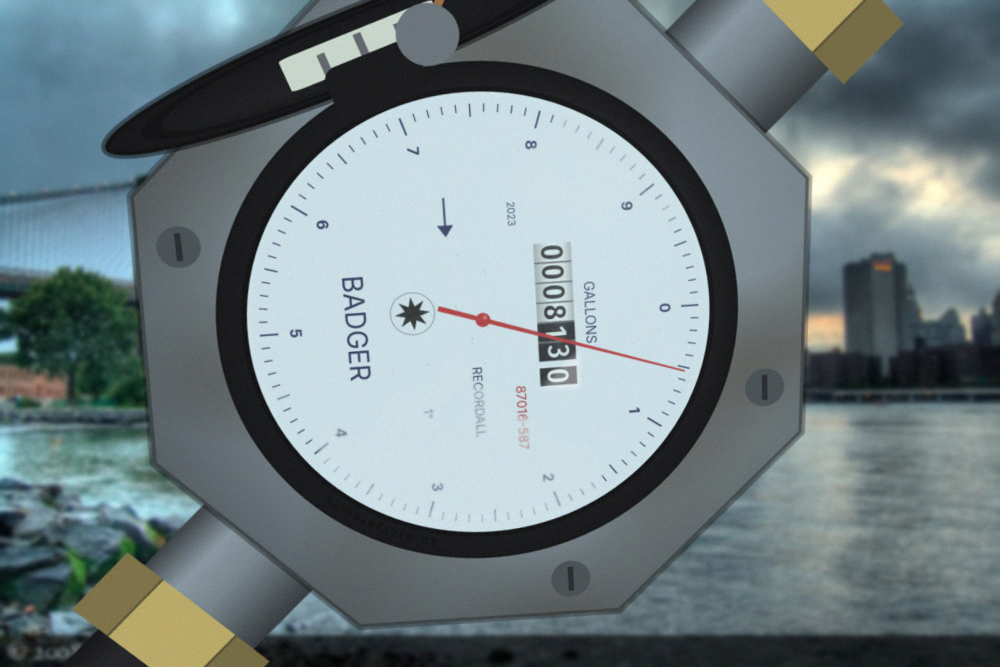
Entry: 8130.5,gal
